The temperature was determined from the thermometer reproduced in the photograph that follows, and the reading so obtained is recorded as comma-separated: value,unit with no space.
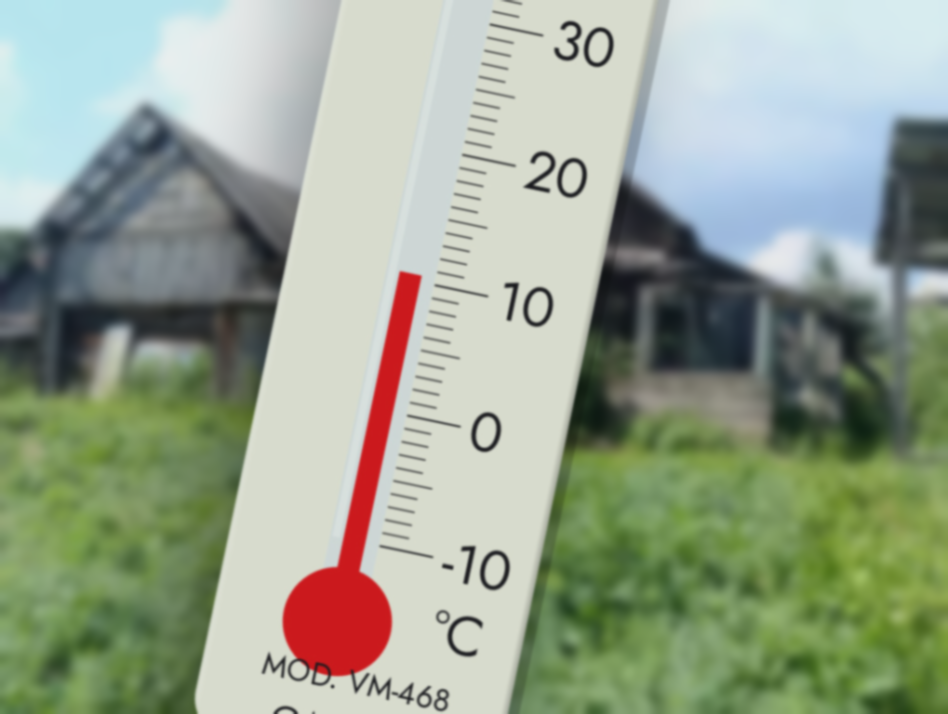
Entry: 10.5,°C
